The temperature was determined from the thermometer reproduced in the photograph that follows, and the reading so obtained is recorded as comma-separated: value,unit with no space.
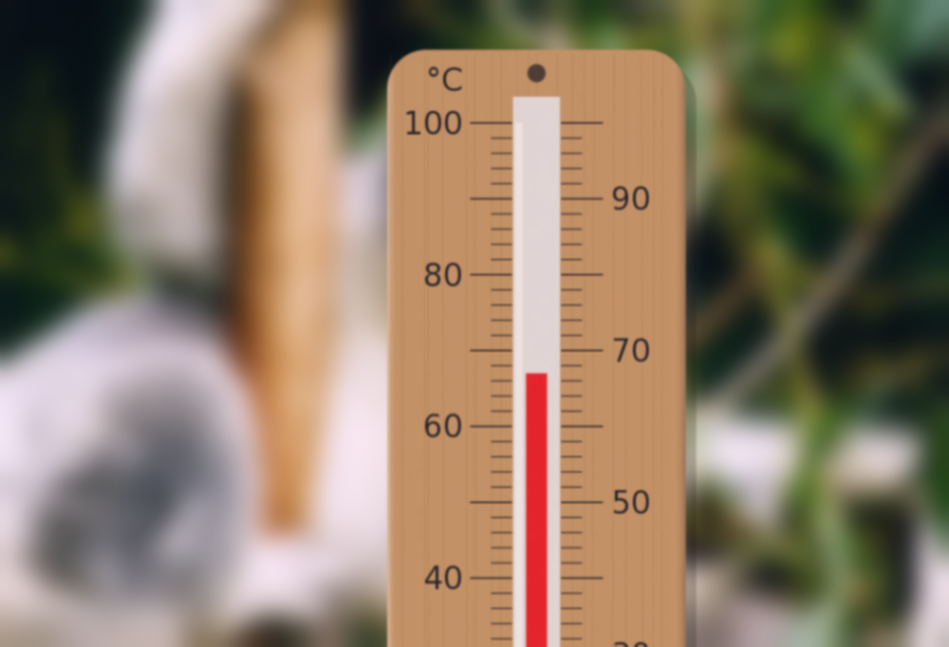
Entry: 67,°C
